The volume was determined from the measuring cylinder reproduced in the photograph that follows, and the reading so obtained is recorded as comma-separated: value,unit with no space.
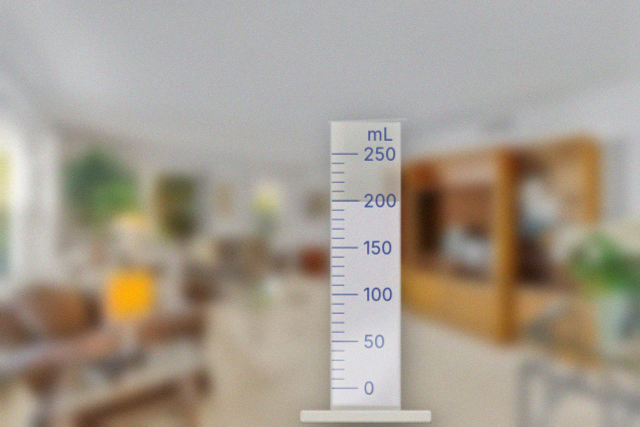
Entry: 200,mL
